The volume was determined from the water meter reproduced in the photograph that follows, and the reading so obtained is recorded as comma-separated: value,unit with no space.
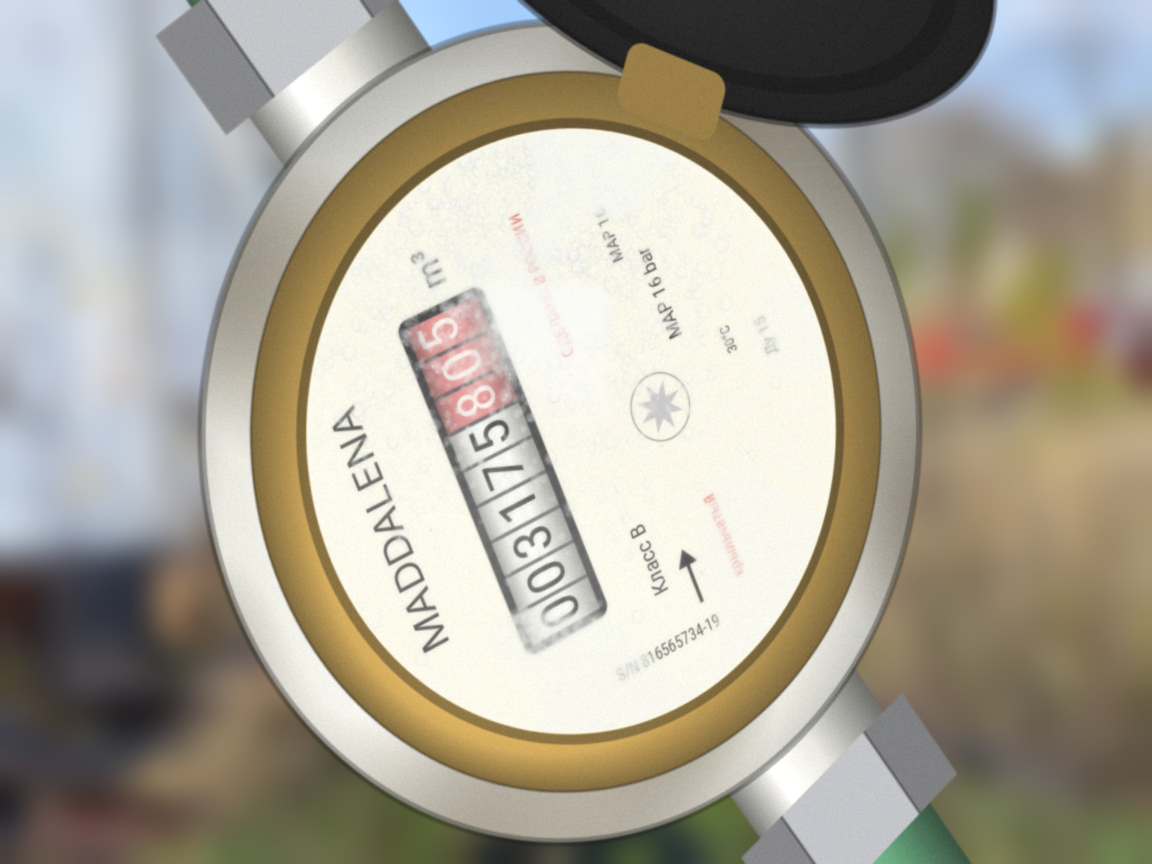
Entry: 3175.805,m³
